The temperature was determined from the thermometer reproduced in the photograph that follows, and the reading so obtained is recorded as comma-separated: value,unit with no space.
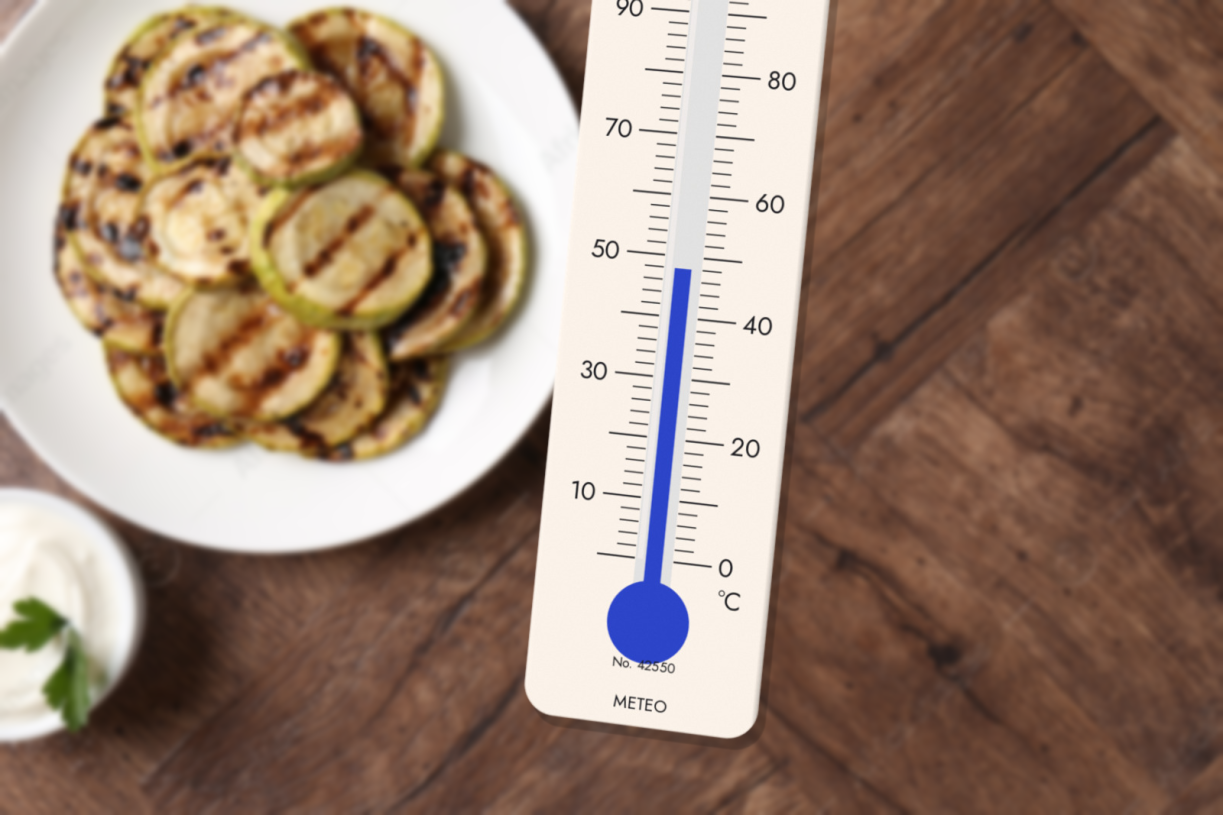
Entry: 48,°C
